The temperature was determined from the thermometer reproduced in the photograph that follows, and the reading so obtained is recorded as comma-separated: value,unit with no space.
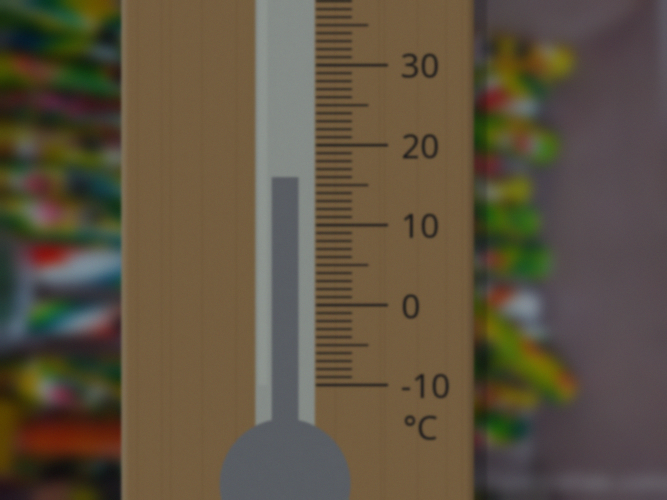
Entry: 16,°C
